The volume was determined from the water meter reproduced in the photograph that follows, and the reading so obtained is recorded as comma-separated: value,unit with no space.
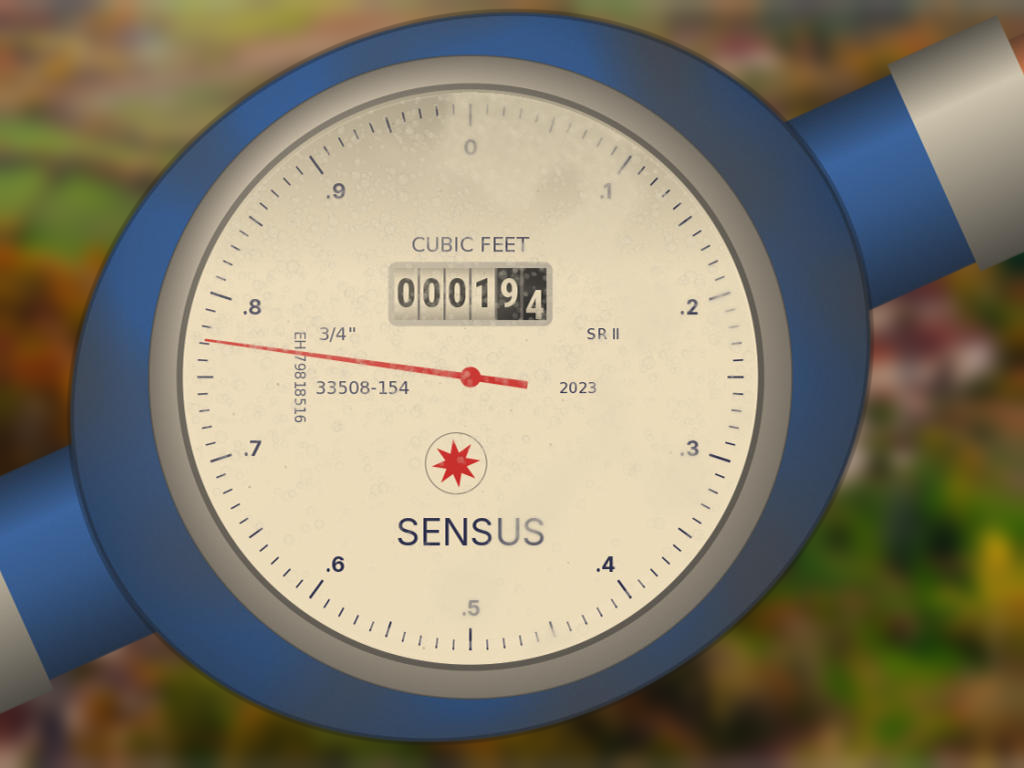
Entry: 193.77,ft³
